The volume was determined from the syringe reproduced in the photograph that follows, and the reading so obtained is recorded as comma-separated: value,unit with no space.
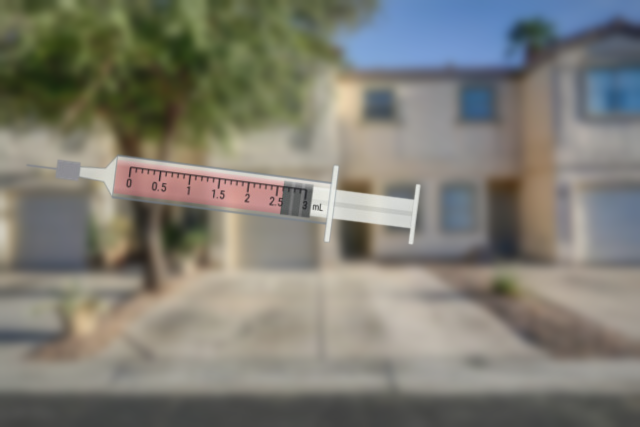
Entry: 2.6,mL
